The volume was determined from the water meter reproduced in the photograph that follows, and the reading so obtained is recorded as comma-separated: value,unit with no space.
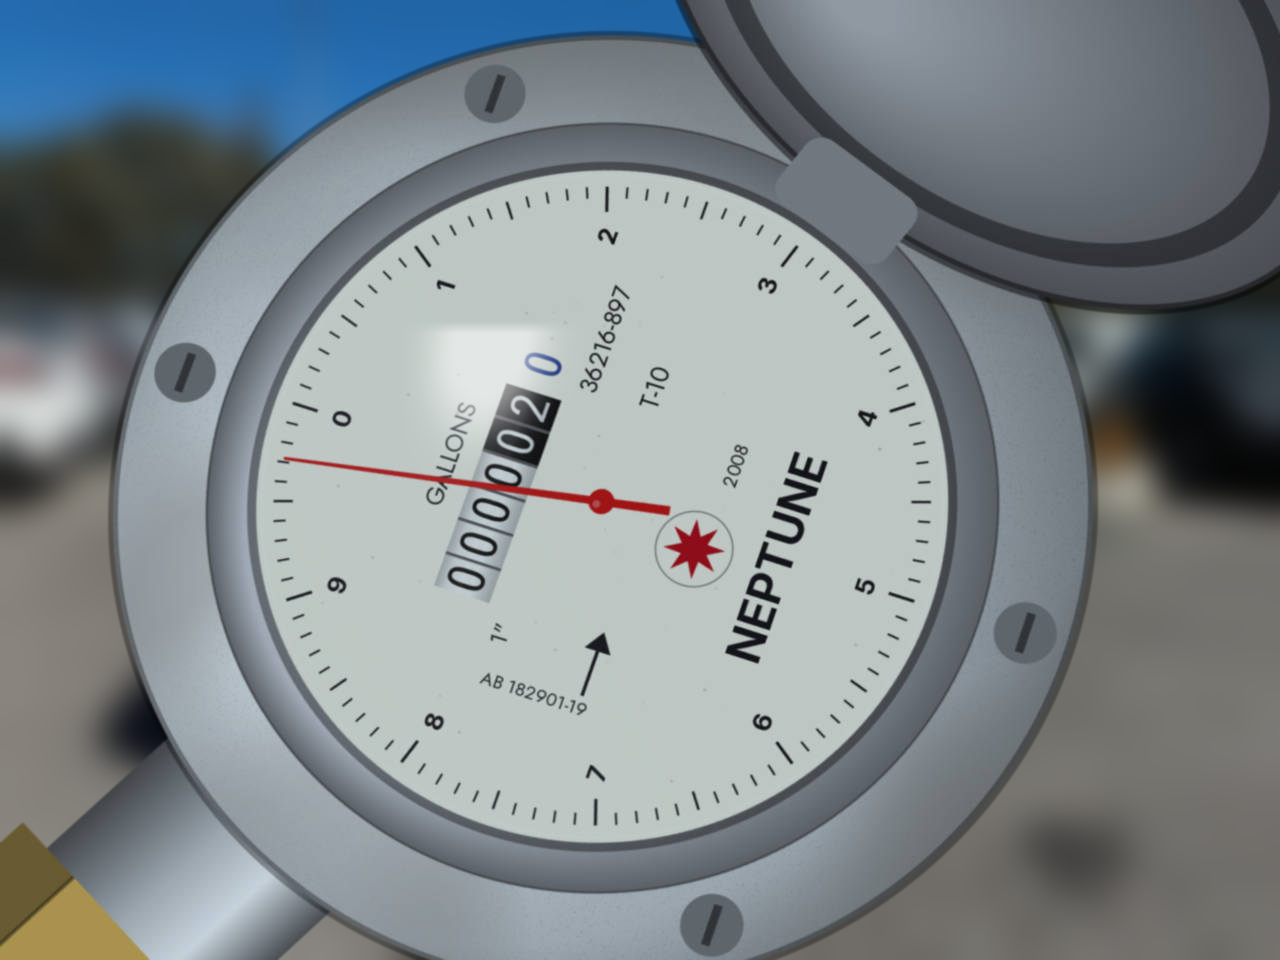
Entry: 19.7,gal
